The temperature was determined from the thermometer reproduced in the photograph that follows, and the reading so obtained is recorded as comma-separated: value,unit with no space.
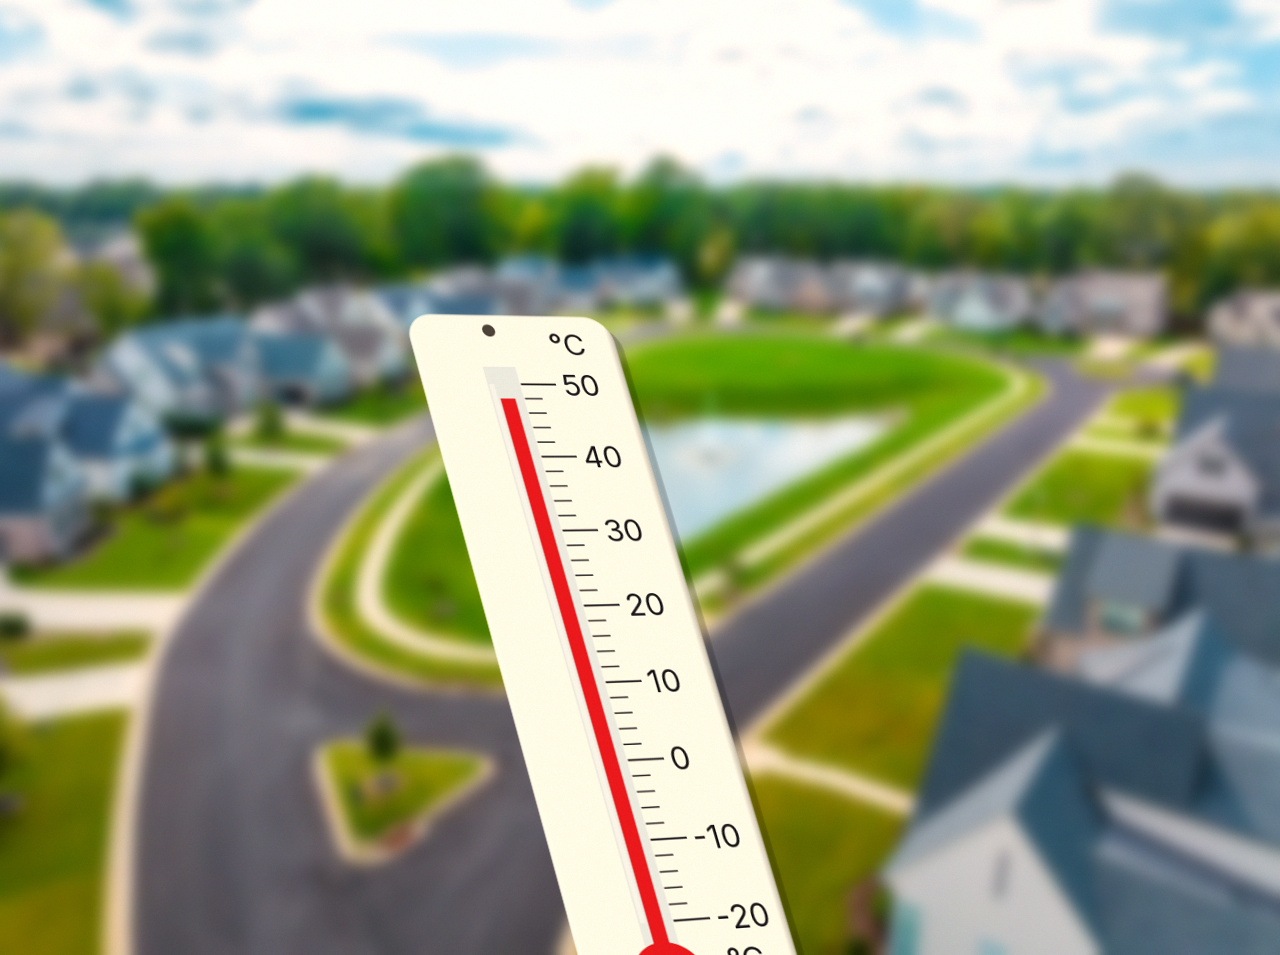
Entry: 48,°C
